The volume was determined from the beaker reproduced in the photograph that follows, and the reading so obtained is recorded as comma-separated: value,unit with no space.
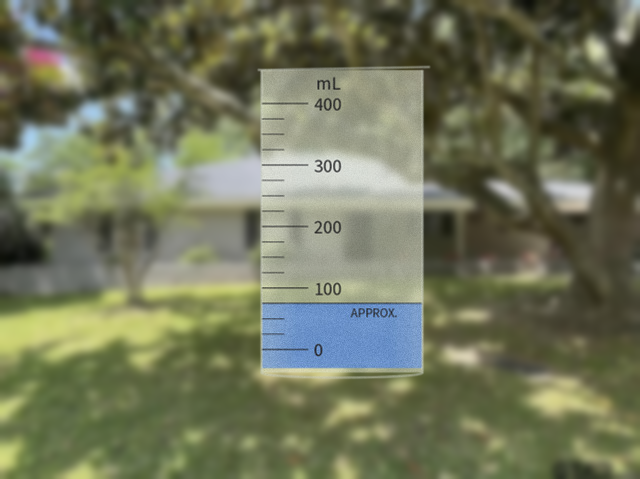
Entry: 75,mL
